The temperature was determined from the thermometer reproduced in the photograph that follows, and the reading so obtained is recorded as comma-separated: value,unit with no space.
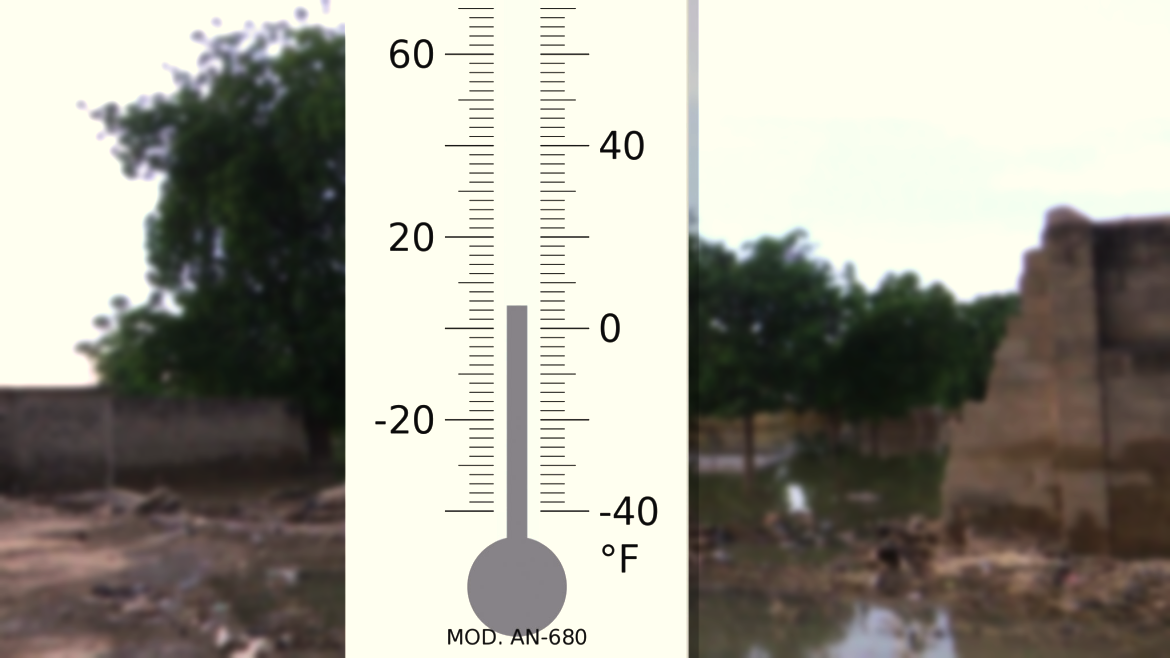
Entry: 5,°F
